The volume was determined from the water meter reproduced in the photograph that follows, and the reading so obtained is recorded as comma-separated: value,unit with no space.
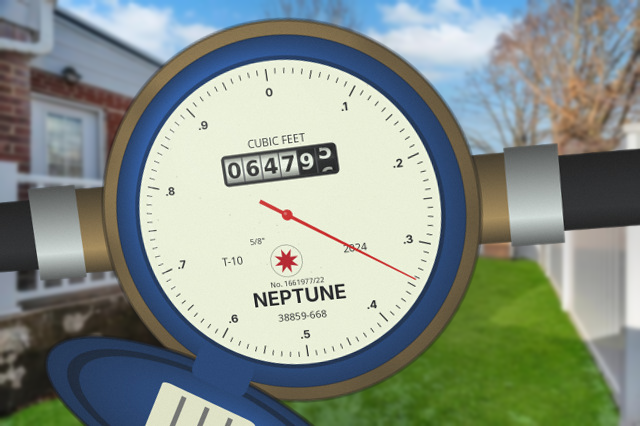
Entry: 64795.34,ft³
